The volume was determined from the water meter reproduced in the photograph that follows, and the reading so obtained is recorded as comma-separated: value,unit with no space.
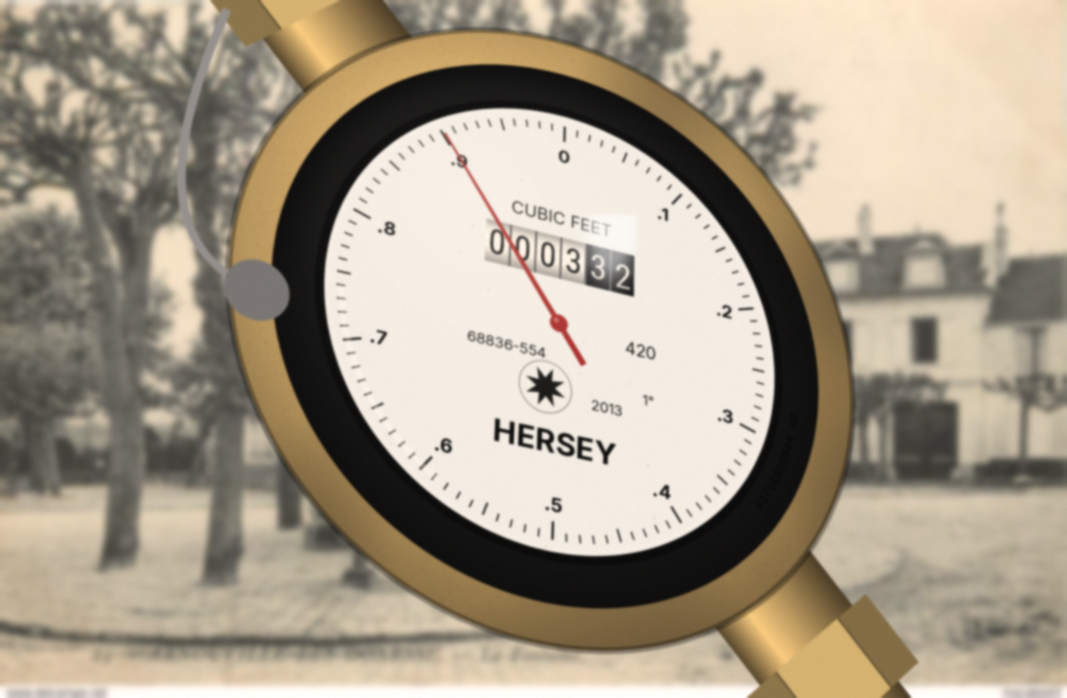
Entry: 331.90,ft³
